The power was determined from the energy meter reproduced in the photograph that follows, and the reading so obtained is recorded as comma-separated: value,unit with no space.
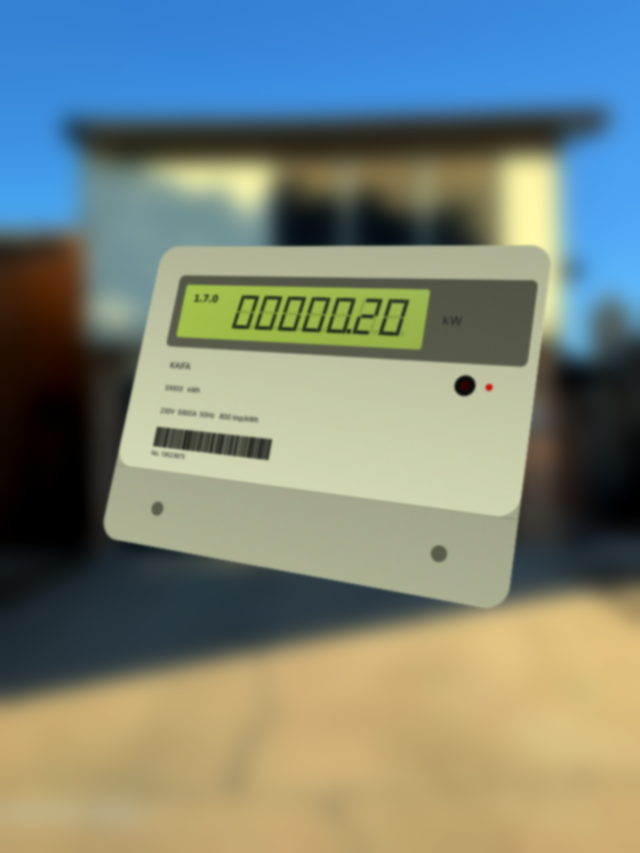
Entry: 0.20,kW
